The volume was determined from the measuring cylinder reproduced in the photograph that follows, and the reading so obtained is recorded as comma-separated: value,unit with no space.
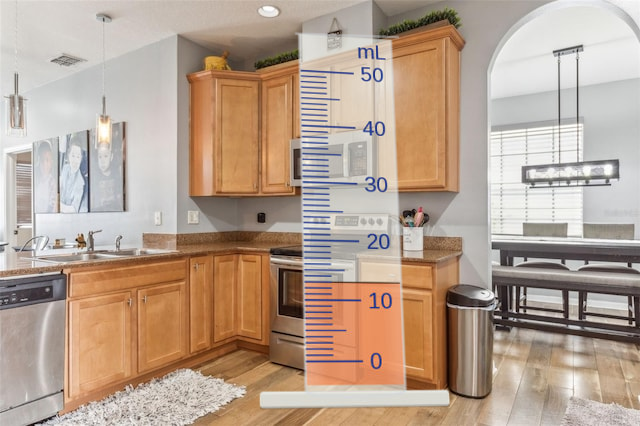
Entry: 13,mL
